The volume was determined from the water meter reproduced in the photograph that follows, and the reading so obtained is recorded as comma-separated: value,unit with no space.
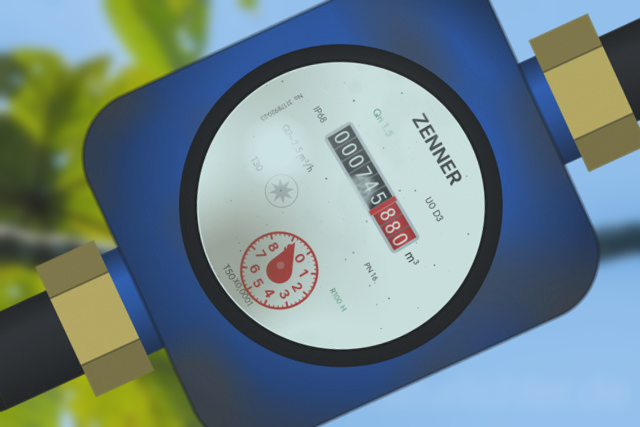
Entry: 745.8799,m³
